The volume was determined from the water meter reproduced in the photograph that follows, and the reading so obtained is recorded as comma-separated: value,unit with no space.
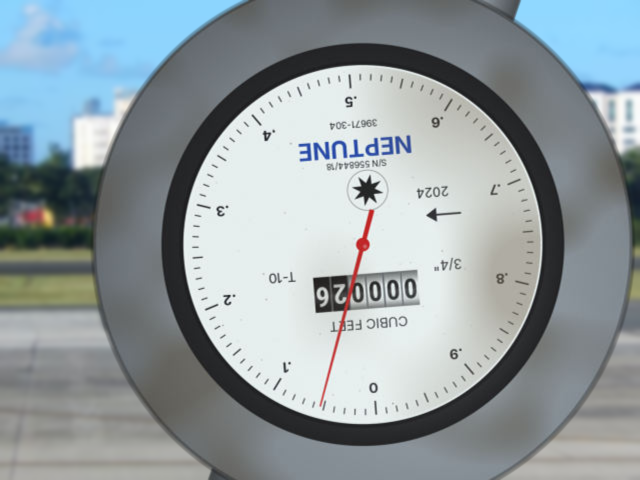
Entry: 26.05,ft³
